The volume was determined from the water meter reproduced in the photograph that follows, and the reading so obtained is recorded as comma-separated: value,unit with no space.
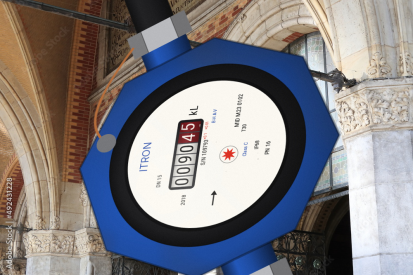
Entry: 90.45,kL
